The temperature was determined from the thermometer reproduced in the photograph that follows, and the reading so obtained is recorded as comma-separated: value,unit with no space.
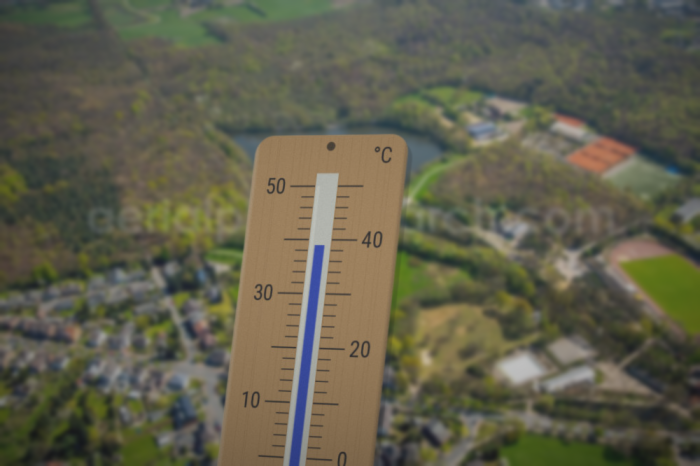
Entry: 39,°C
